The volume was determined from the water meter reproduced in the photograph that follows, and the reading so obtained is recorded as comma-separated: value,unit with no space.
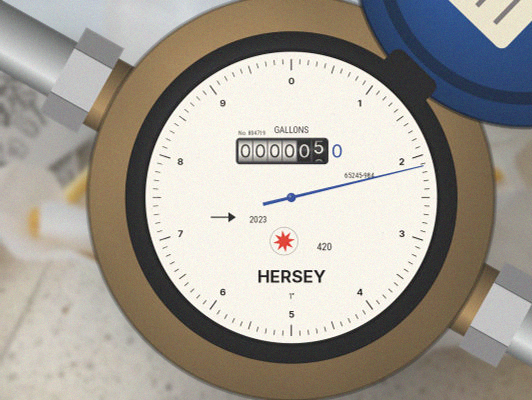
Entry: 52.1,gal
